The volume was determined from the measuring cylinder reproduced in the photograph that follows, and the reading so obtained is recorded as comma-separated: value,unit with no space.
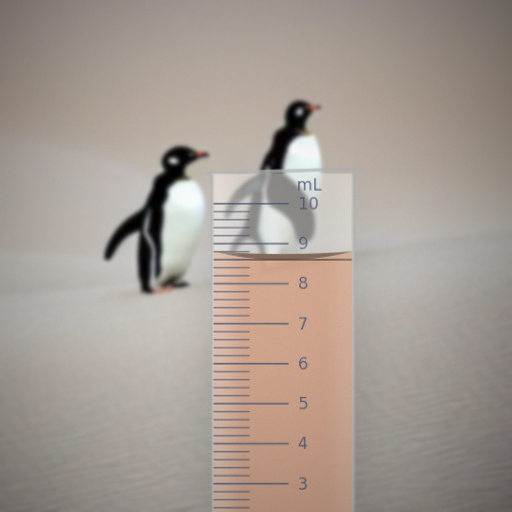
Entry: 8.6,mL
